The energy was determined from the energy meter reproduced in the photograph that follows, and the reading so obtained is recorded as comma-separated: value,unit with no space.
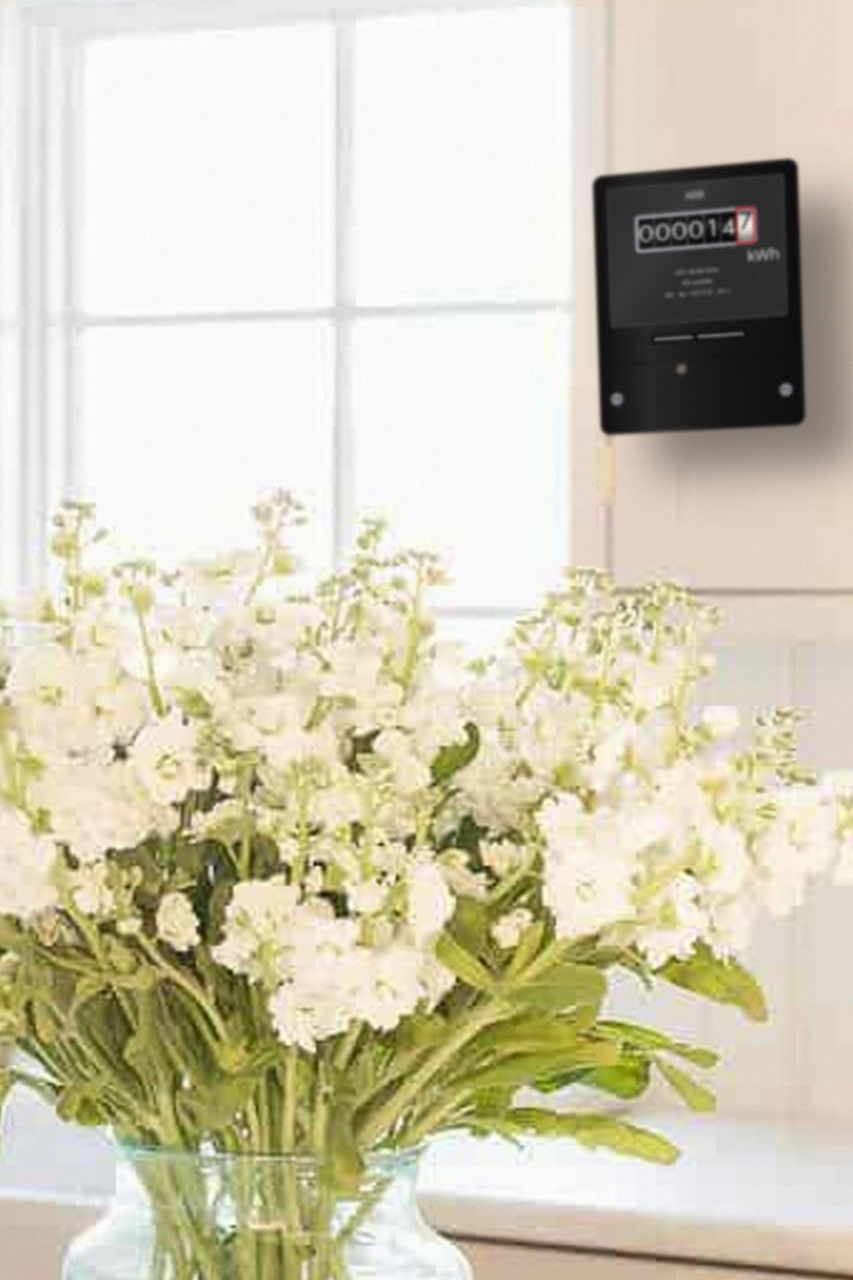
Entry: 14.7,kWh
